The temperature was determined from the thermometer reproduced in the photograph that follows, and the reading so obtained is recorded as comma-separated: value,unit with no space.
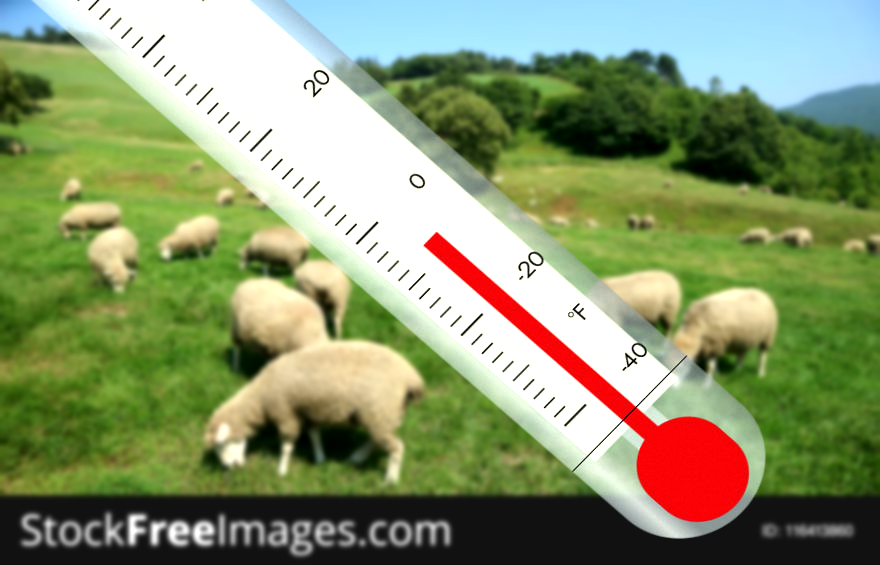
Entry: -7,°F
